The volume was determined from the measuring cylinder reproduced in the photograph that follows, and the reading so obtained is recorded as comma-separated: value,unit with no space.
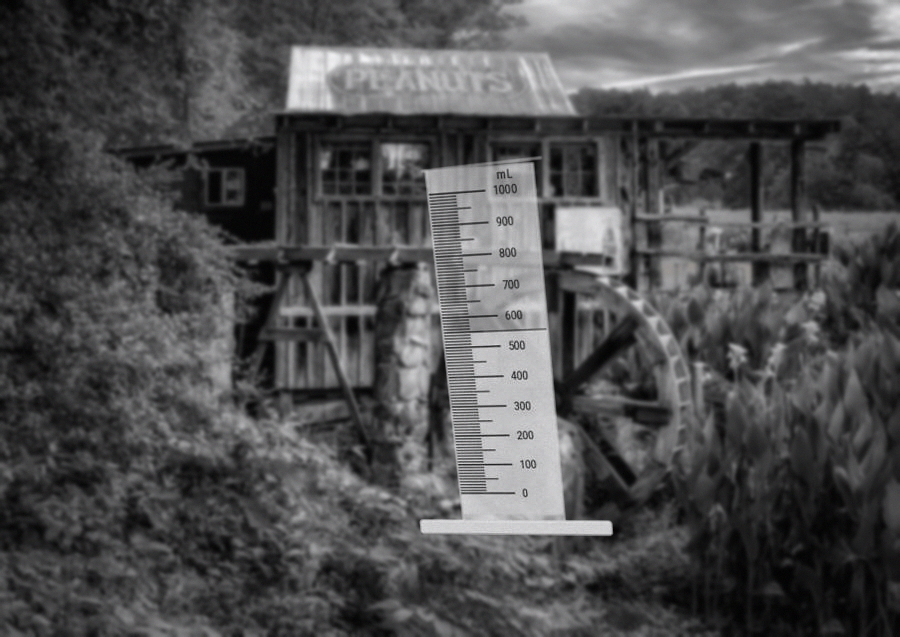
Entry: 550,mL
